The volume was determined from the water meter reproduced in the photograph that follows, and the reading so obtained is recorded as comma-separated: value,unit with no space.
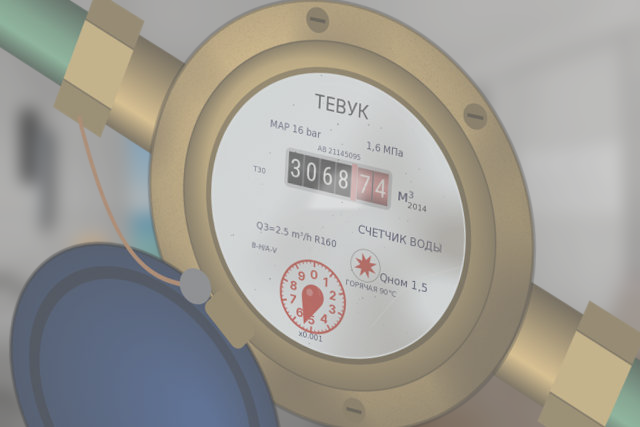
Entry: 3068.745,m³
